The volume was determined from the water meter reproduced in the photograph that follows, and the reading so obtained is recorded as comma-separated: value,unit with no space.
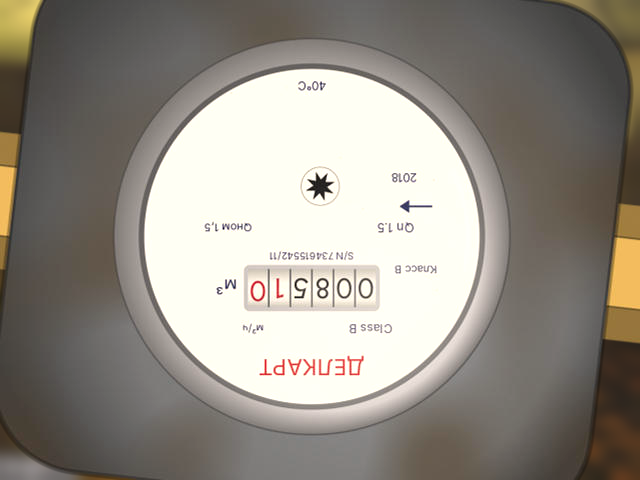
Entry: 85.10,m³
